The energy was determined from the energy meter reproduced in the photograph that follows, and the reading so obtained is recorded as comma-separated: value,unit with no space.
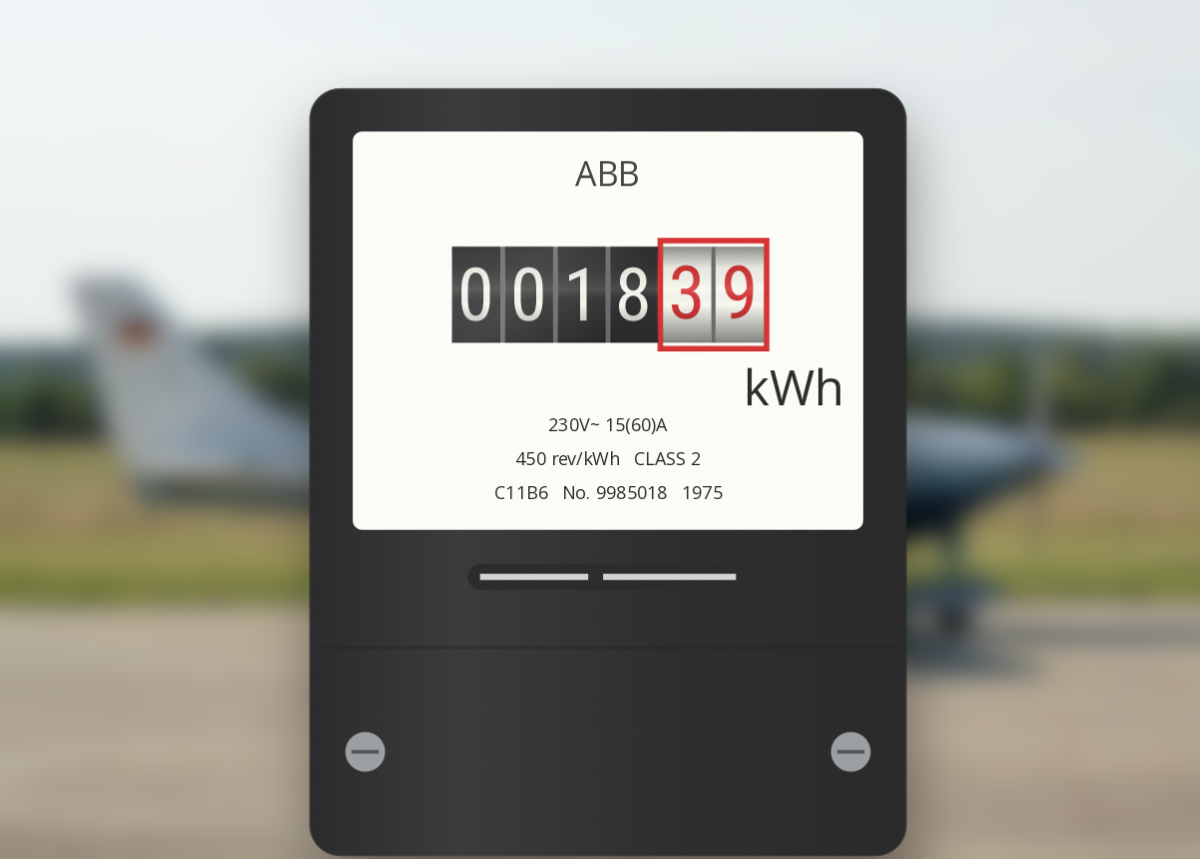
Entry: 18.39,kWh
